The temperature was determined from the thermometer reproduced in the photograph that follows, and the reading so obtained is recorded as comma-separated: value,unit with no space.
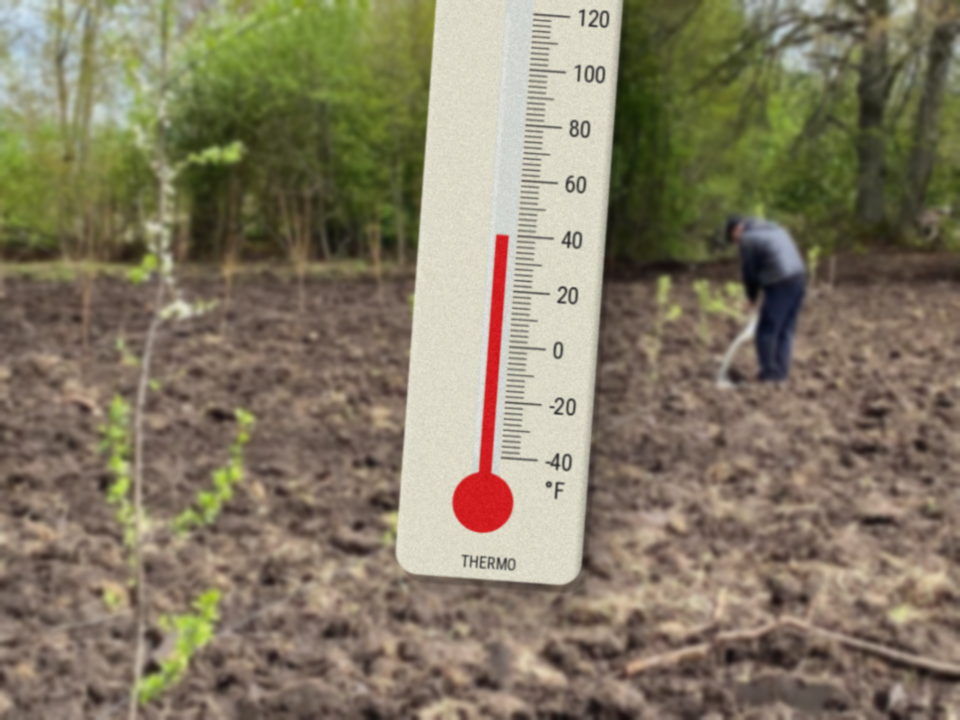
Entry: 40,°F
